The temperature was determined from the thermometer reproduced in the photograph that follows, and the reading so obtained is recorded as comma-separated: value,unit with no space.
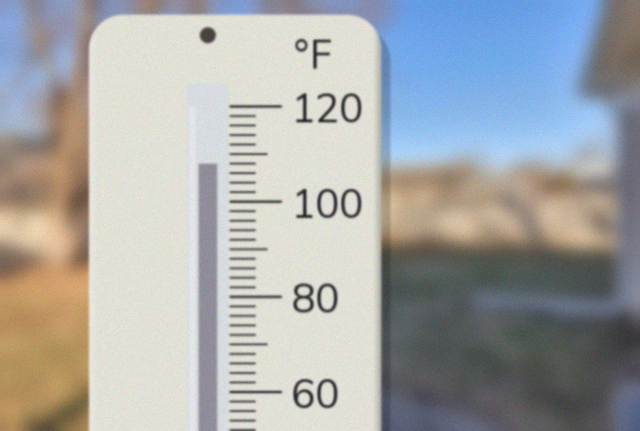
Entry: 108,°F
